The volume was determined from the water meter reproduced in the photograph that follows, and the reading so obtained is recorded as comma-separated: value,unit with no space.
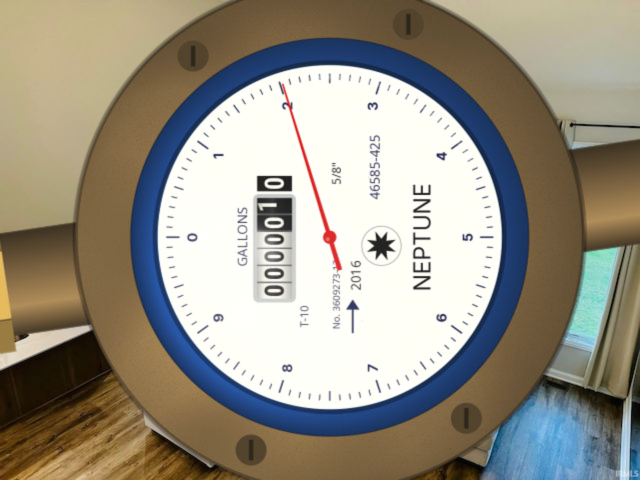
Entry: 12.0,gal
